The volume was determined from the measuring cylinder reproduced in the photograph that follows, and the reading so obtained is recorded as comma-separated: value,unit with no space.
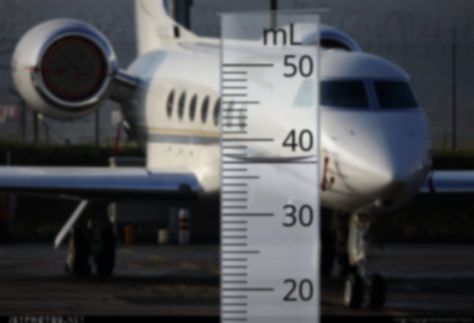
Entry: 37,mL
